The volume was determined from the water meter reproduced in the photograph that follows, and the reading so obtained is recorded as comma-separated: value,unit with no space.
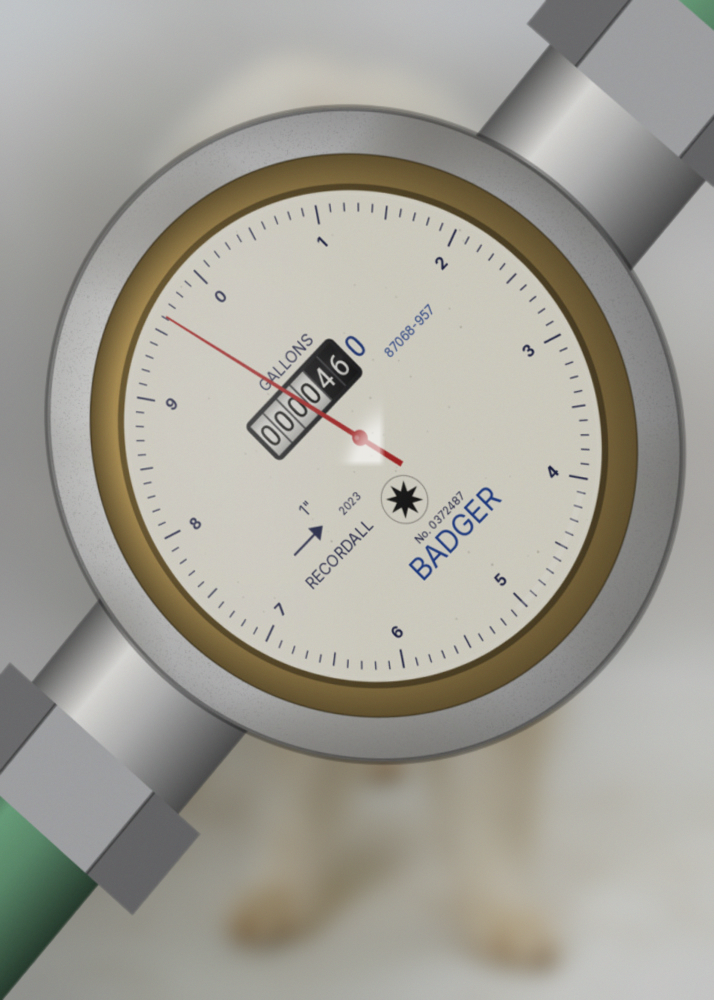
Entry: 459.6,gal
